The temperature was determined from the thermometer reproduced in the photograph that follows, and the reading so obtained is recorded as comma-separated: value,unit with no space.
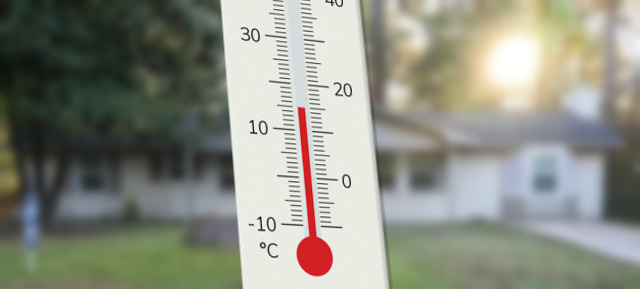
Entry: 15,°C
